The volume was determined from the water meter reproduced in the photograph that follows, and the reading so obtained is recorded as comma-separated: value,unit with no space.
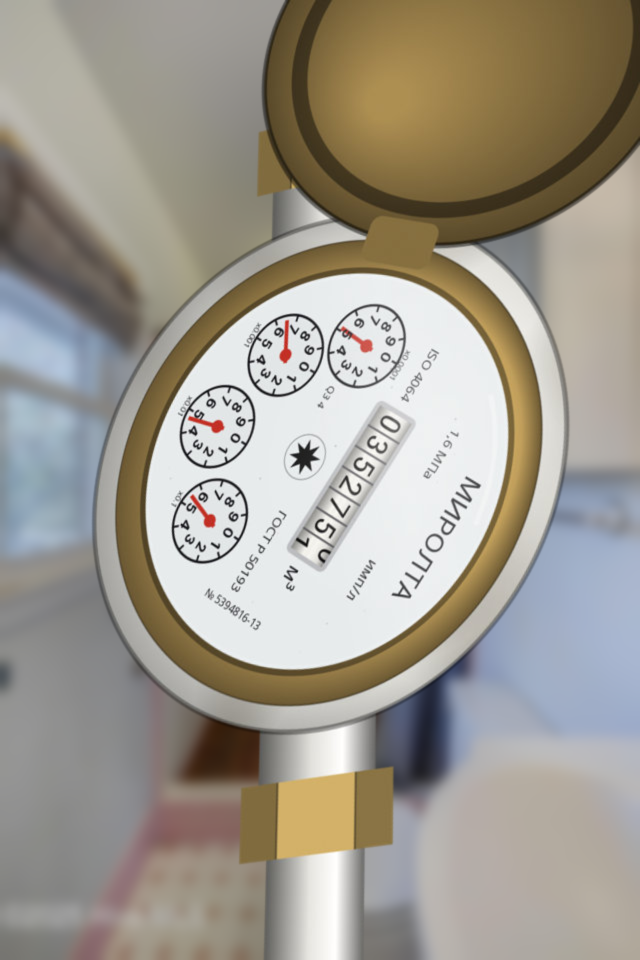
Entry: 352750.5465,m³
